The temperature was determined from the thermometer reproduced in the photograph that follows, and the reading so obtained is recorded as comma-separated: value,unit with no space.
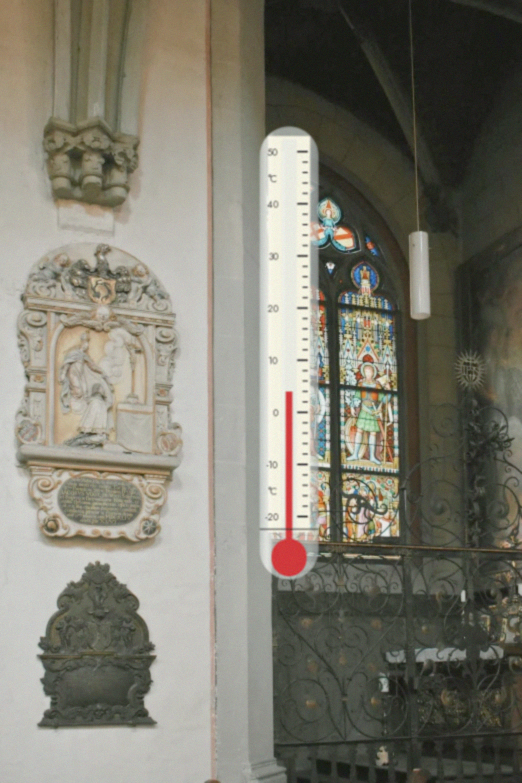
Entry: 4,°C
